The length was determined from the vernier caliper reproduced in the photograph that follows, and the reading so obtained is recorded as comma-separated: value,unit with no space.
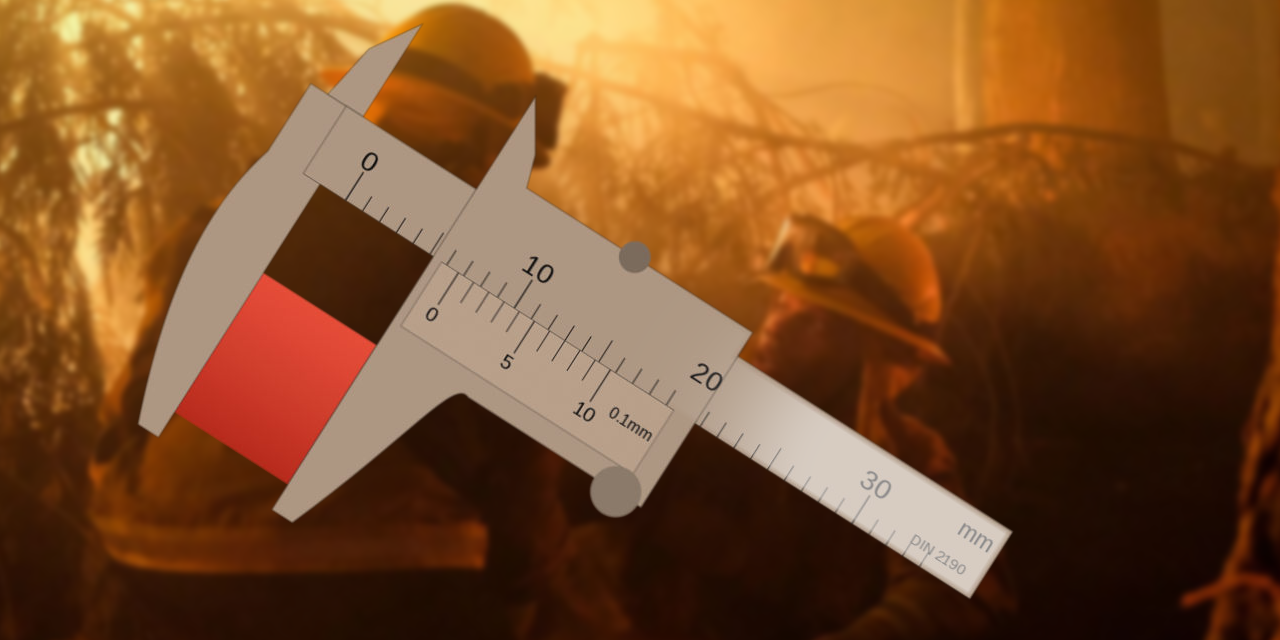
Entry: 6.7,mm
